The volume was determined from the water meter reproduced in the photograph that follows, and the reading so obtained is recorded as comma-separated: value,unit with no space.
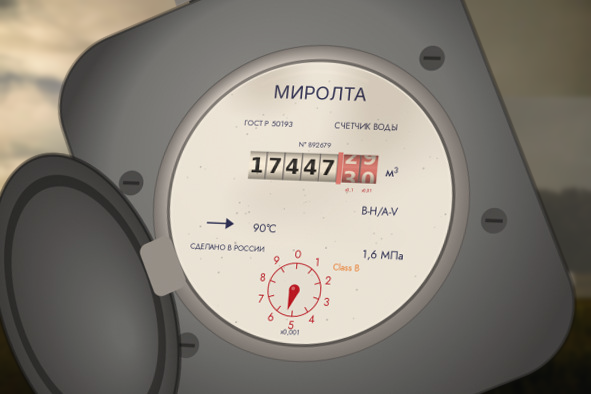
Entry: 17447.295,m³
